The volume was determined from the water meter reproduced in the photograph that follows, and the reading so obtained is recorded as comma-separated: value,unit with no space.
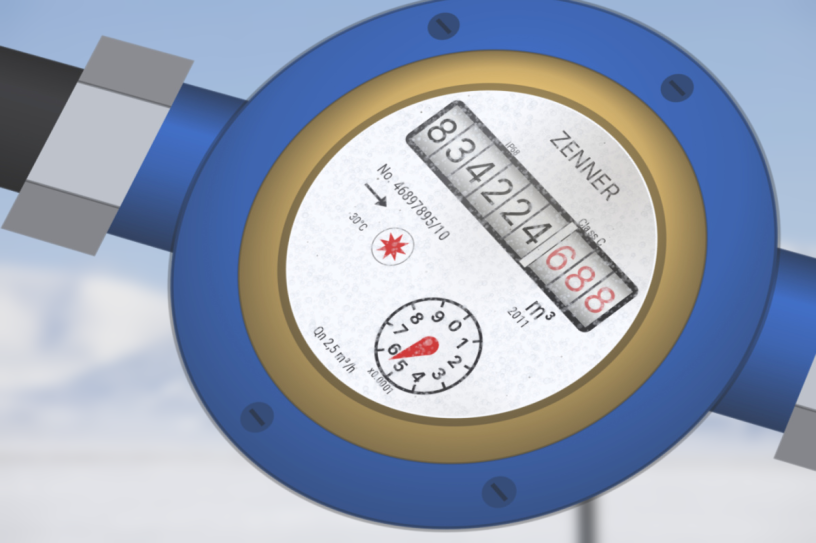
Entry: 834224.6885,m³
